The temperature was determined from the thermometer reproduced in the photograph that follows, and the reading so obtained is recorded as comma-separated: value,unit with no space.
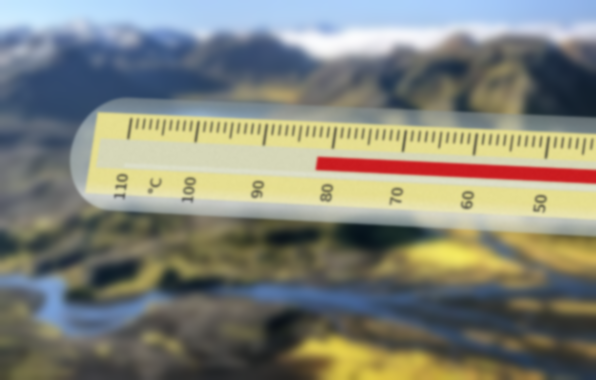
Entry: 82,°C
